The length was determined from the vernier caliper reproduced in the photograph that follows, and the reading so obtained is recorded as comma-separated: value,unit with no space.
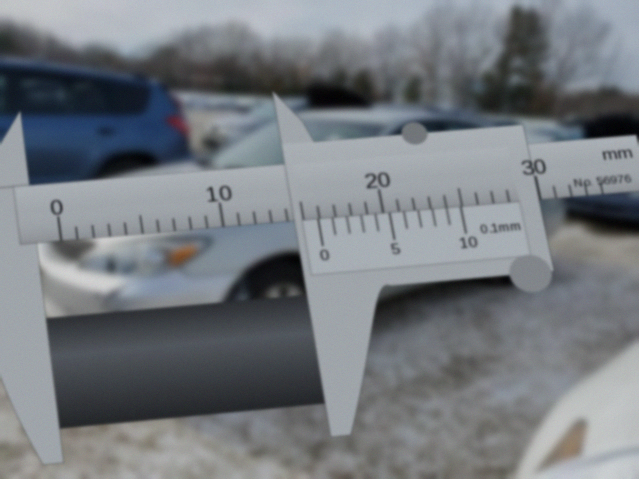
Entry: 15.9,mm
